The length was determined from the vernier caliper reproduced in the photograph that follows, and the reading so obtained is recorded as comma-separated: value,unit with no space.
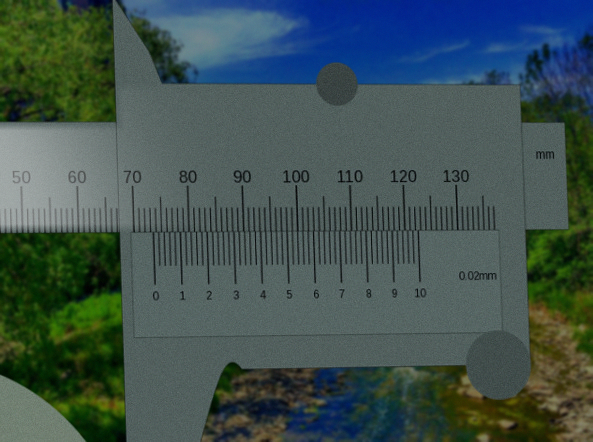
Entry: 73.5,mm
